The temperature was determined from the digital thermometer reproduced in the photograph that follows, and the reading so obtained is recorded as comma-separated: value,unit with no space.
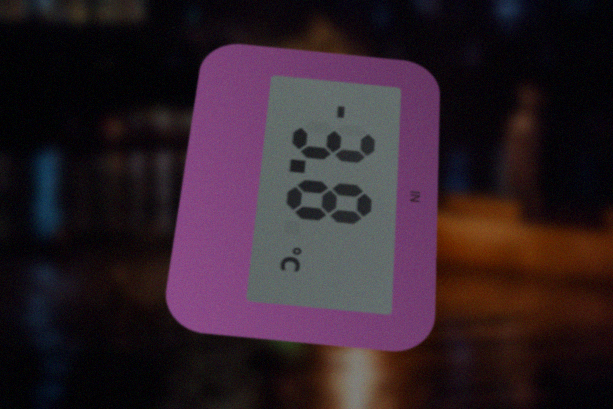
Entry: -3.8,°C
